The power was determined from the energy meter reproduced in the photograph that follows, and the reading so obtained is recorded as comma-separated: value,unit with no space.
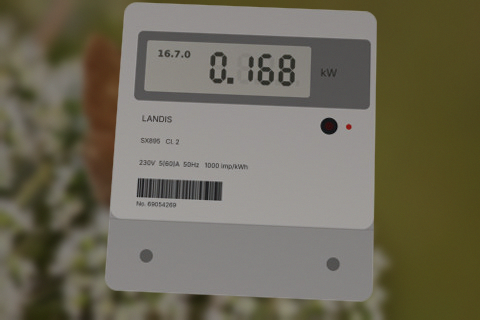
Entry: 0.168,kW
